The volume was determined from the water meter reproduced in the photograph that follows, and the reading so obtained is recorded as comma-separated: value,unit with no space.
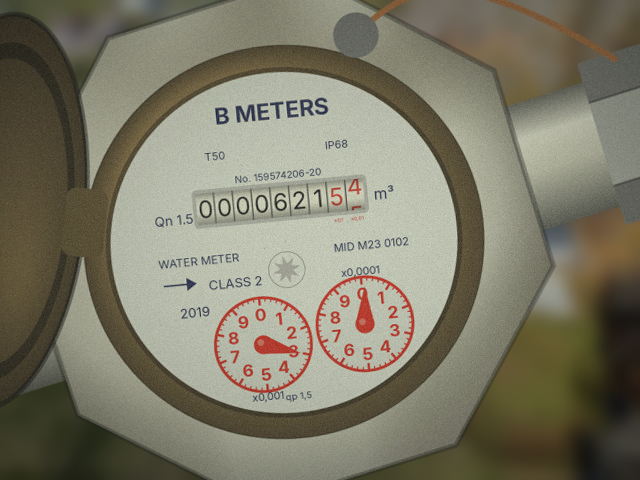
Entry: 621.5430,m³
